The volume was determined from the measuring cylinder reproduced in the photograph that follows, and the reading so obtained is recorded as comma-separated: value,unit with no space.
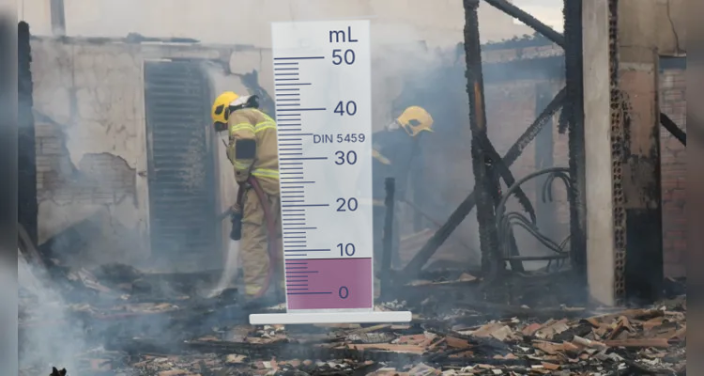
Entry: 8,mL
